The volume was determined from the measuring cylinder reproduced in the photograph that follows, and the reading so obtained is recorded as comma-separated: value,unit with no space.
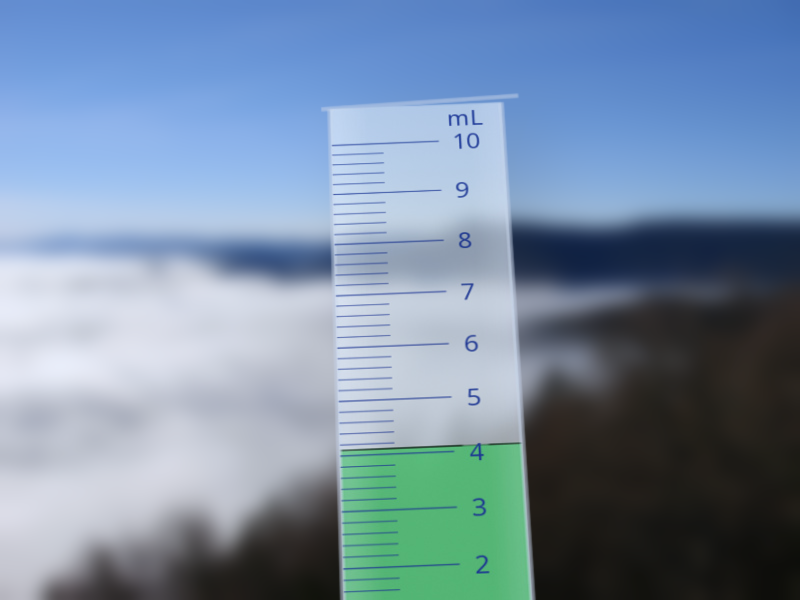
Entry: 4.1,mL
